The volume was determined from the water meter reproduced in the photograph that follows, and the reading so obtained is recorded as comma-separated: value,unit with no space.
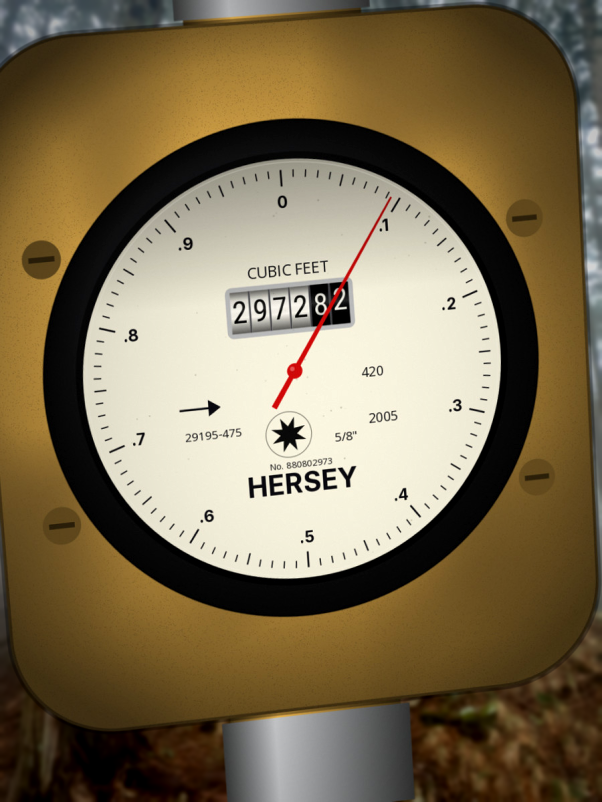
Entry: 297282.09,ft³
